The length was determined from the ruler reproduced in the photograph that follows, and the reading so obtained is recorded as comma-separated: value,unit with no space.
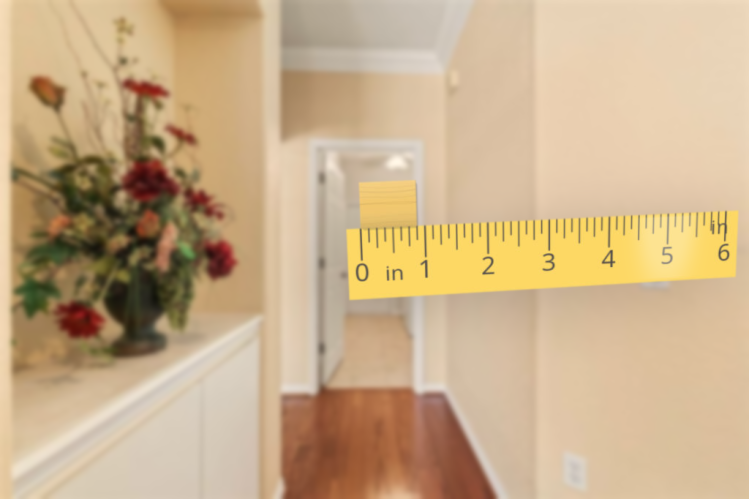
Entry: 0.875,in
